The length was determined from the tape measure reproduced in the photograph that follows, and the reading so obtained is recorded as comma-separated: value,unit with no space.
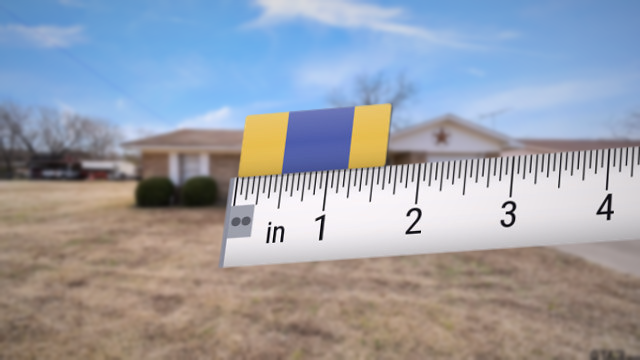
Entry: 1.625,in
